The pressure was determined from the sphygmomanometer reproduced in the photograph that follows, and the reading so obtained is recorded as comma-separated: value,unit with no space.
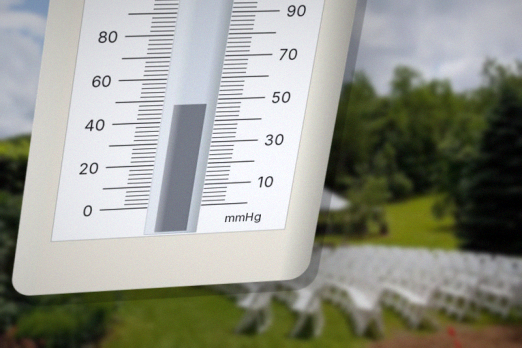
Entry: 48,mmHg
